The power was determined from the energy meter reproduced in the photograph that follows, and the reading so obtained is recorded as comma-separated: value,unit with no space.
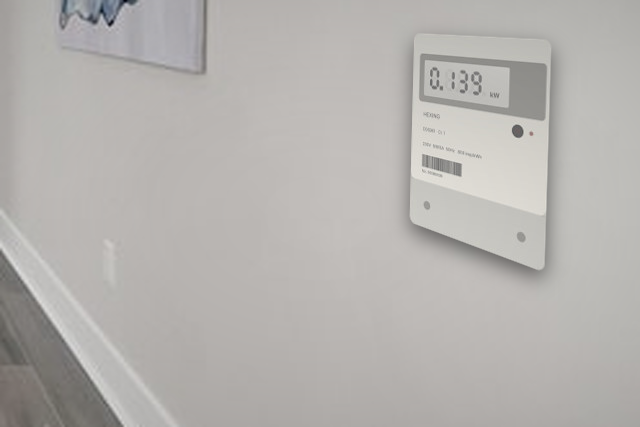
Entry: 0.139,kW
